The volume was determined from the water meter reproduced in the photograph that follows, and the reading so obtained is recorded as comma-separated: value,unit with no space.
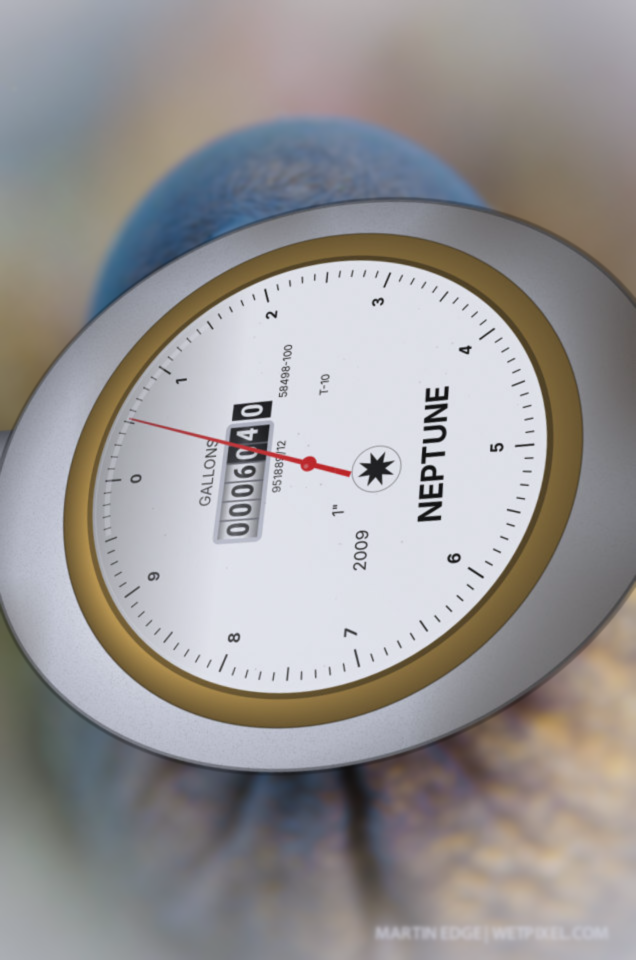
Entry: 6040.5,gal
